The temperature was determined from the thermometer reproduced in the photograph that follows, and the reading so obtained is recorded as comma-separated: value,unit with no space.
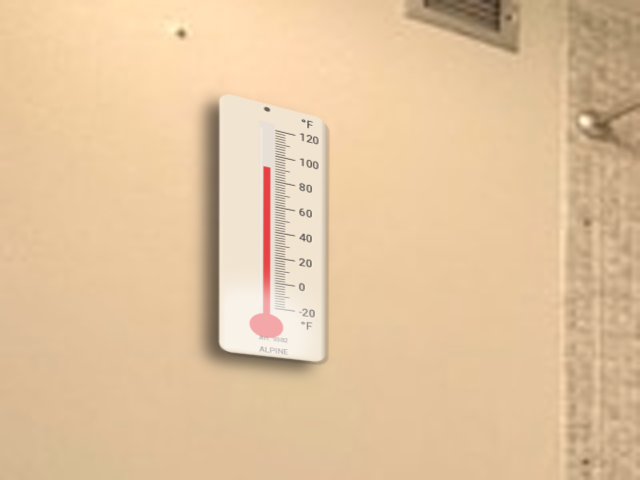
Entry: 90,°F
